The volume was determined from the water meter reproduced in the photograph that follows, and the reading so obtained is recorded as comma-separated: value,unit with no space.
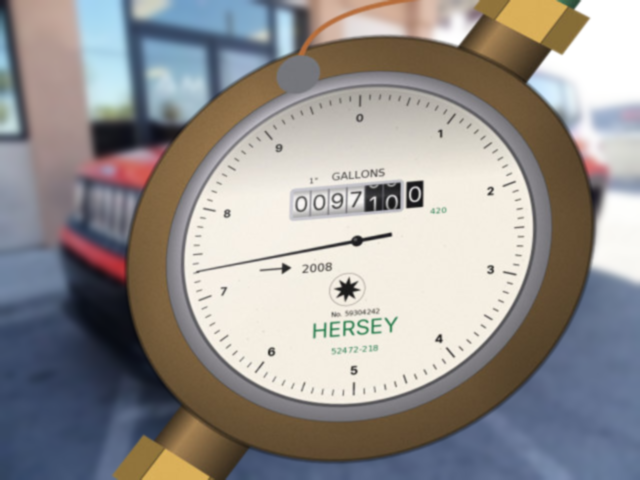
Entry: 97097.3,gal
